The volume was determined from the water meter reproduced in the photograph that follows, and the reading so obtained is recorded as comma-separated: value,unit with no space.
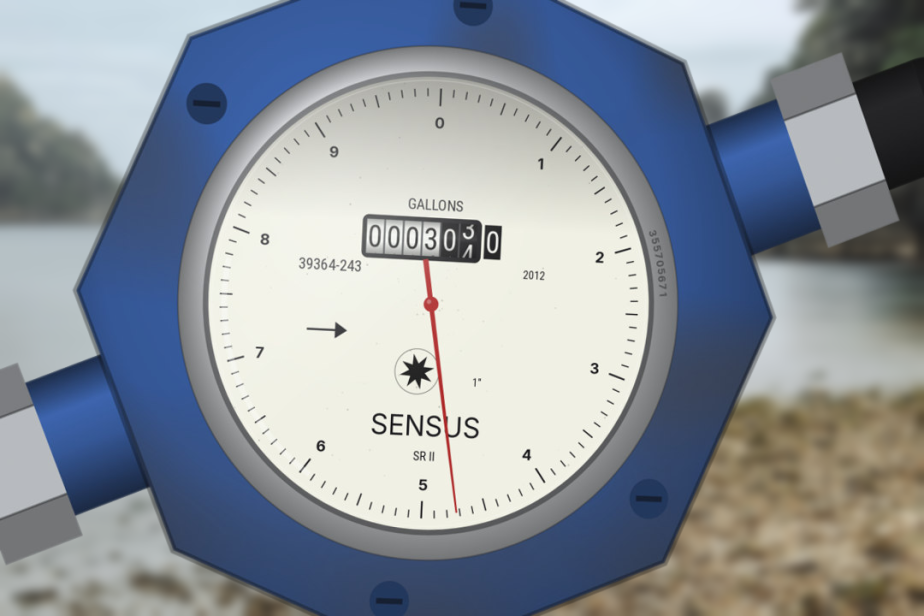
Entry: 3034.7,gal
